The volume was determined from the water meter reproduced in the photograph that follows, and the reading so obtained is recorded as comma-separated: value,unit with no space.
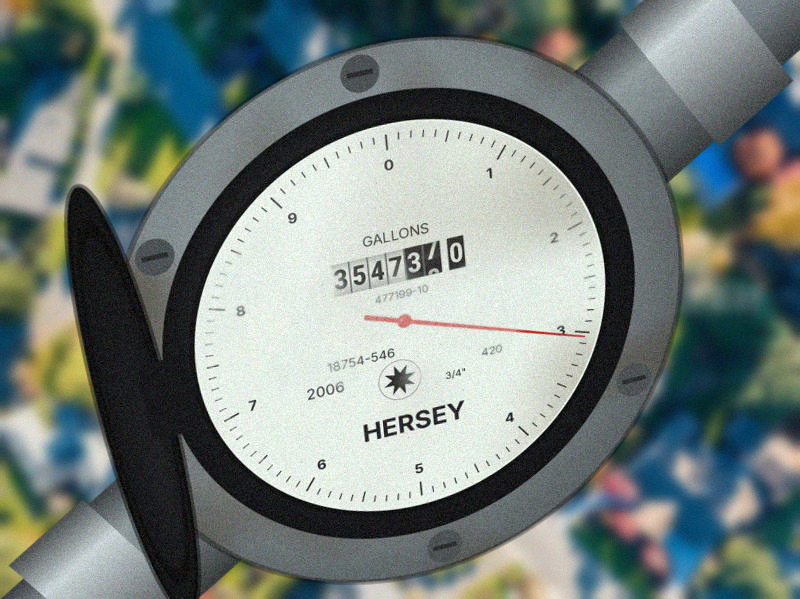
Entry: 3547373.0,gal
